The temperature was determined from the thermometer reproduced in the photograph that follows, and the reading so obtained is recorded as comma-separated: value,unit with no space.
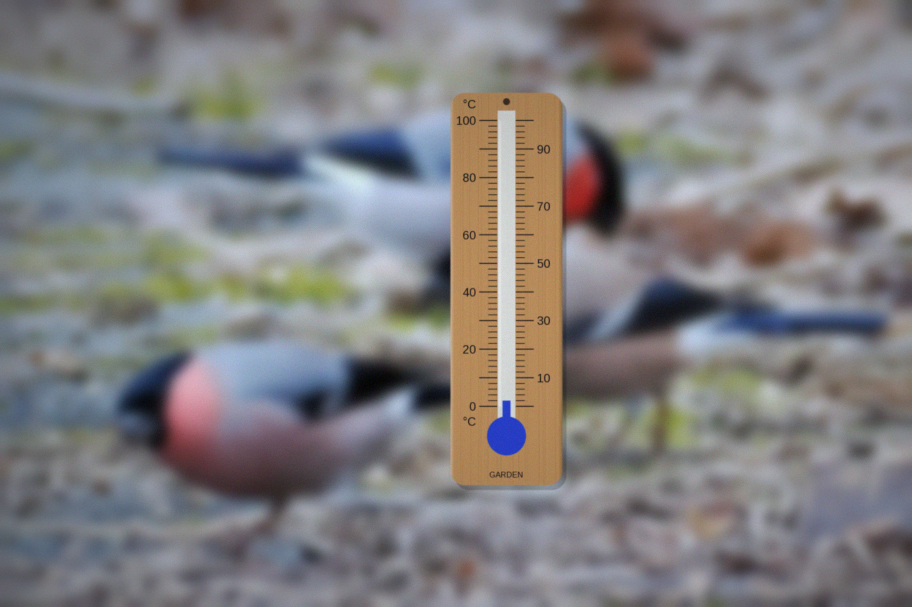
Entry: 2,°C
